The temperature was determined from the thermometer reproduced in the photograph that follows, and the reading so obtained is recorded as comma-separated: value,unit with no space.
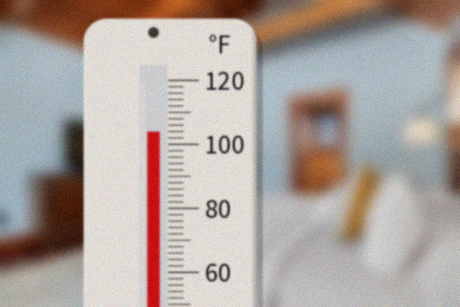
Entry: 104,°F
